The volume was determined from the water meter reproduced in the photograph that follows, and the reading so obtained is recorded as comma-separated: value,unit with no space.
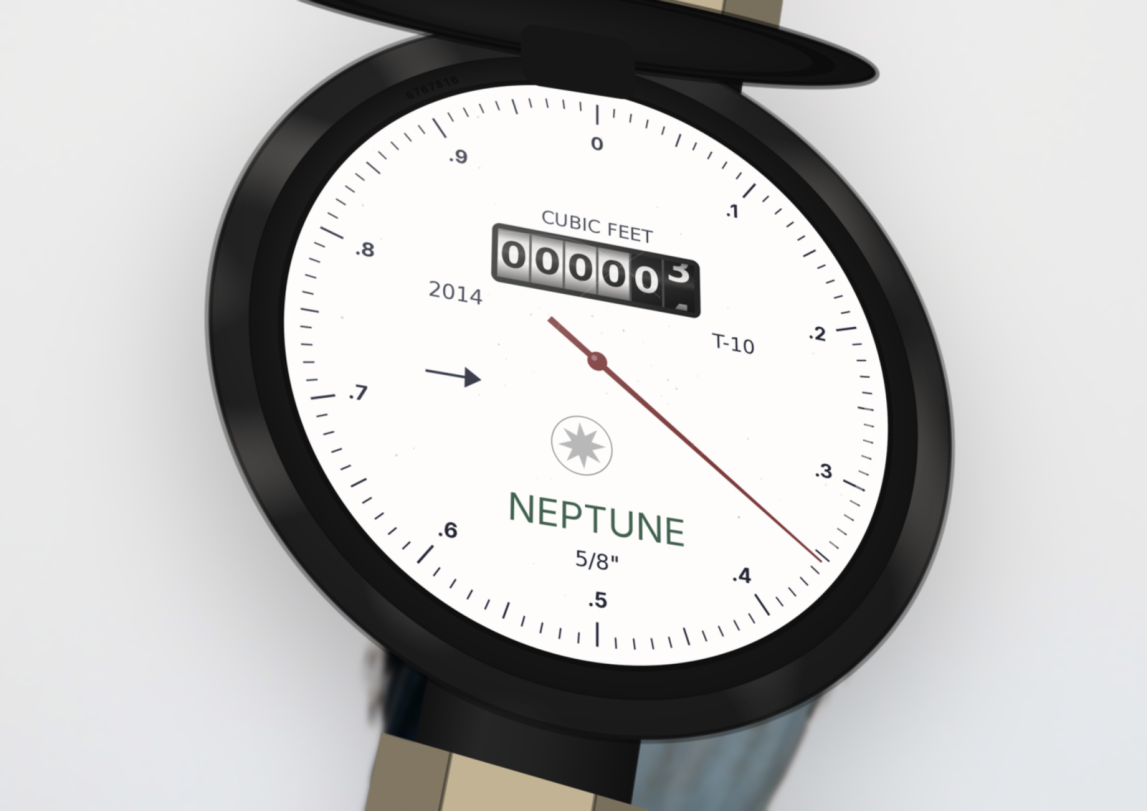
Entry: 3.35,ft³
